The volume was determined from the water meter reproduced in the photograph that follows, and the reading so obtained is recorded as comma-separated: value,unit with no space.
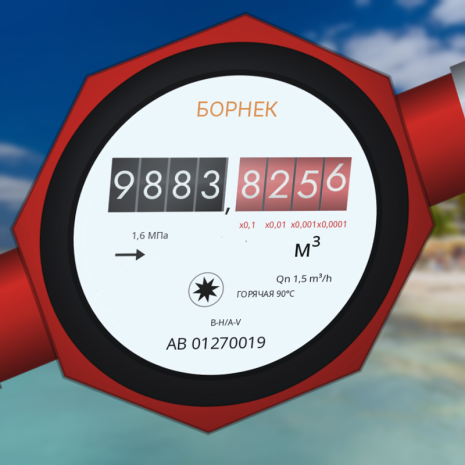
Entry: 9883.8256,m³
